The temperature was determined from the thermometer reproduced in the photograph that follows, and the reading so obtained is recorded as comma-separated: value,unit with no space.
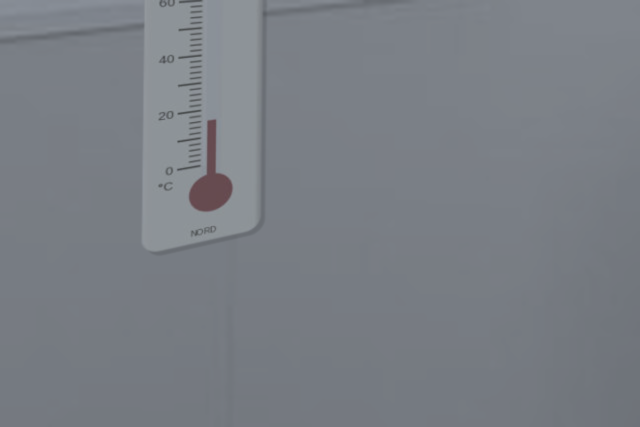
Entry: 16,°C
